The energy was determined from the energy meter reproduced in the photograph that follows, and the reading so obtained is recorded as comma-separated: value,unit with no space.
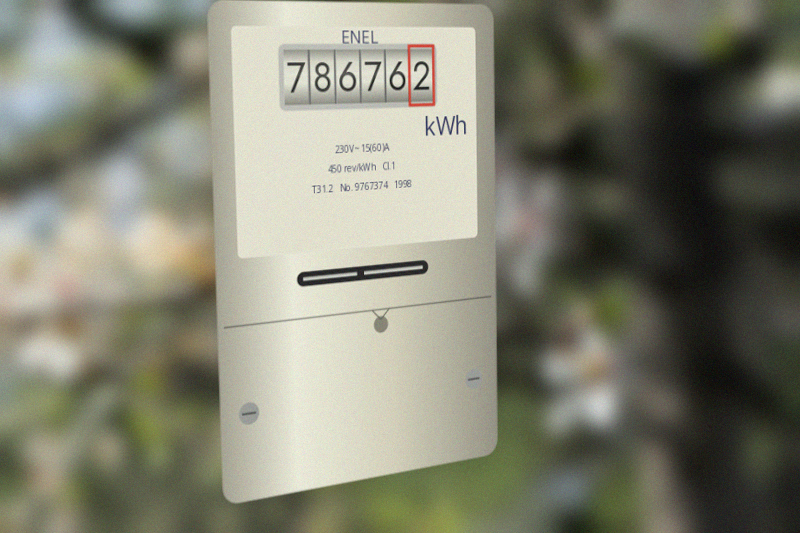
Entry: 78676.2,kWh
